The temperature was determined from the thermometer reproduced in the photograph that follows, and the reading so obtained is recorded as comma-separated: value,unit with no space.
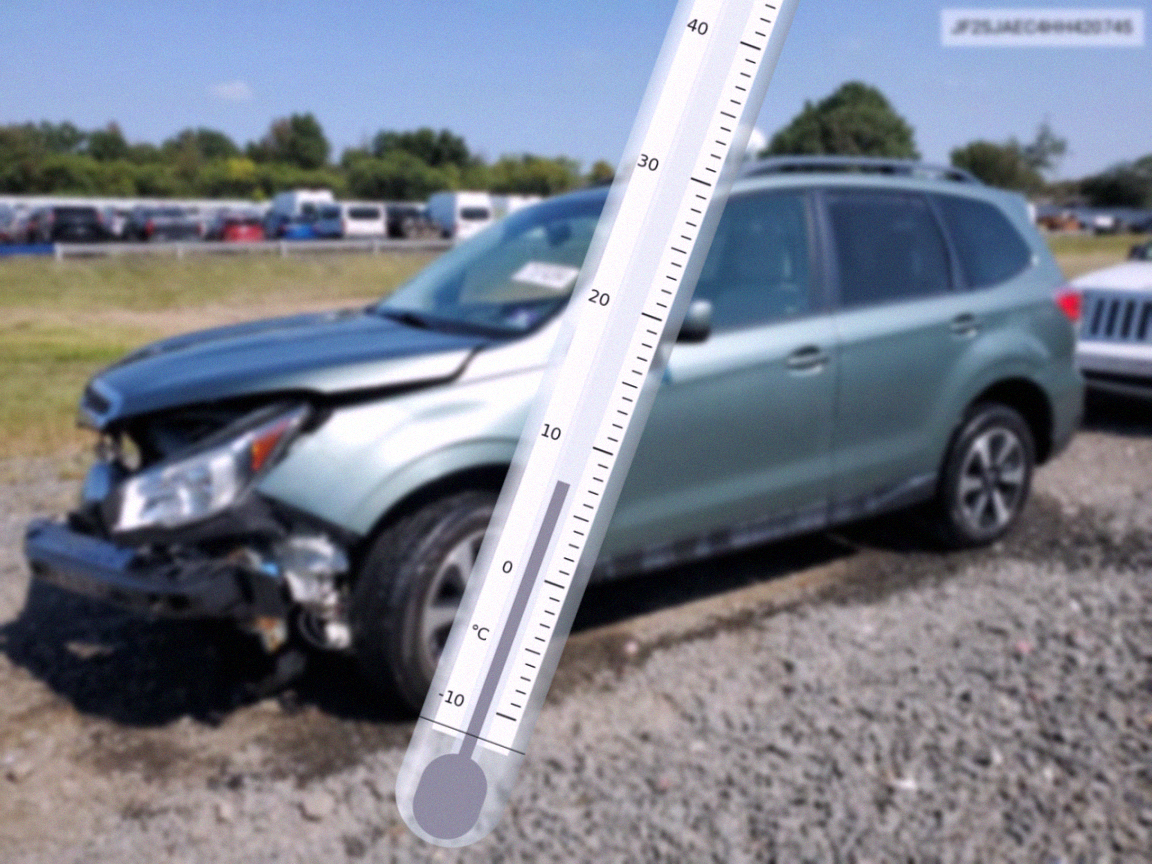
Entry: 7,°C
